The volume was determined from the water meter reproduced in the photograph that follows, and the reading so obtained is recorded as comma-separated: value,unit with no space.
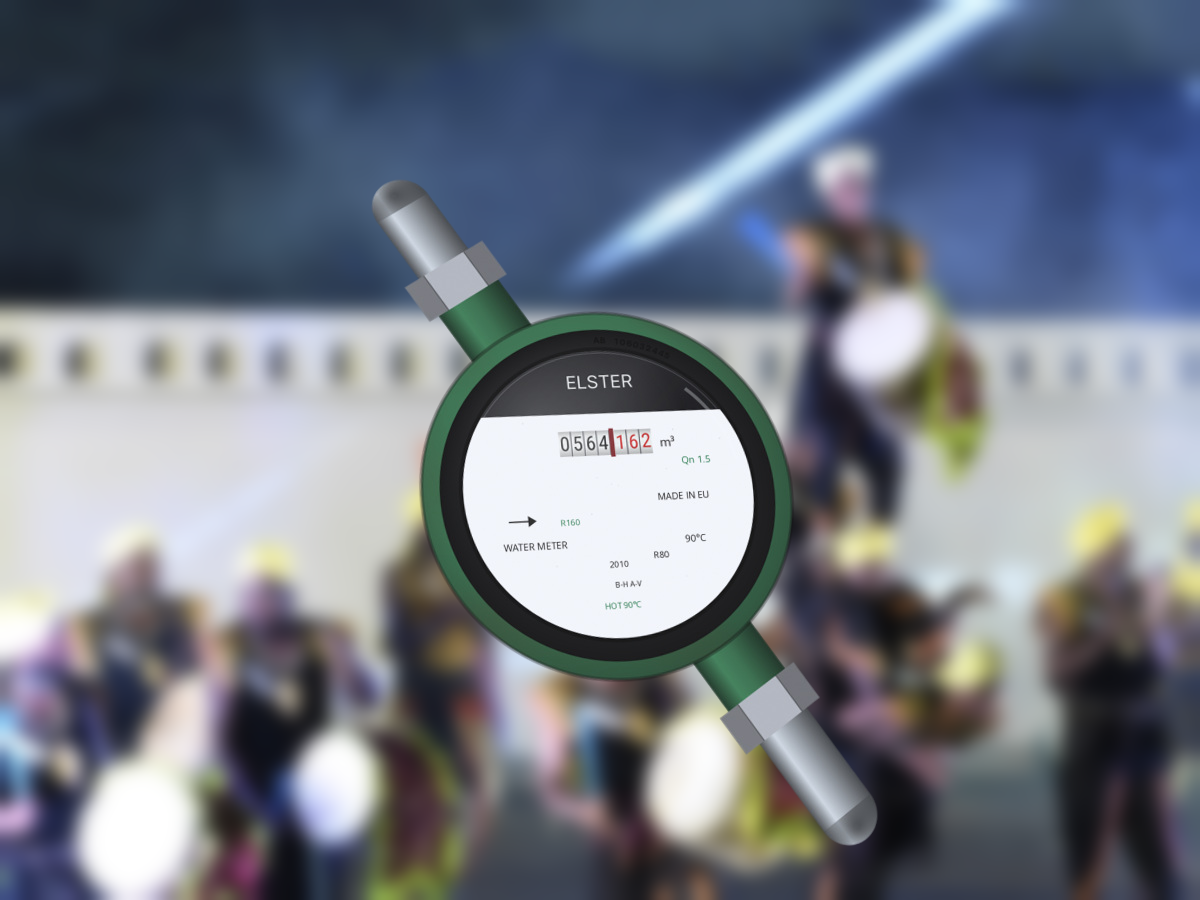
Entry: 564.162,m³
